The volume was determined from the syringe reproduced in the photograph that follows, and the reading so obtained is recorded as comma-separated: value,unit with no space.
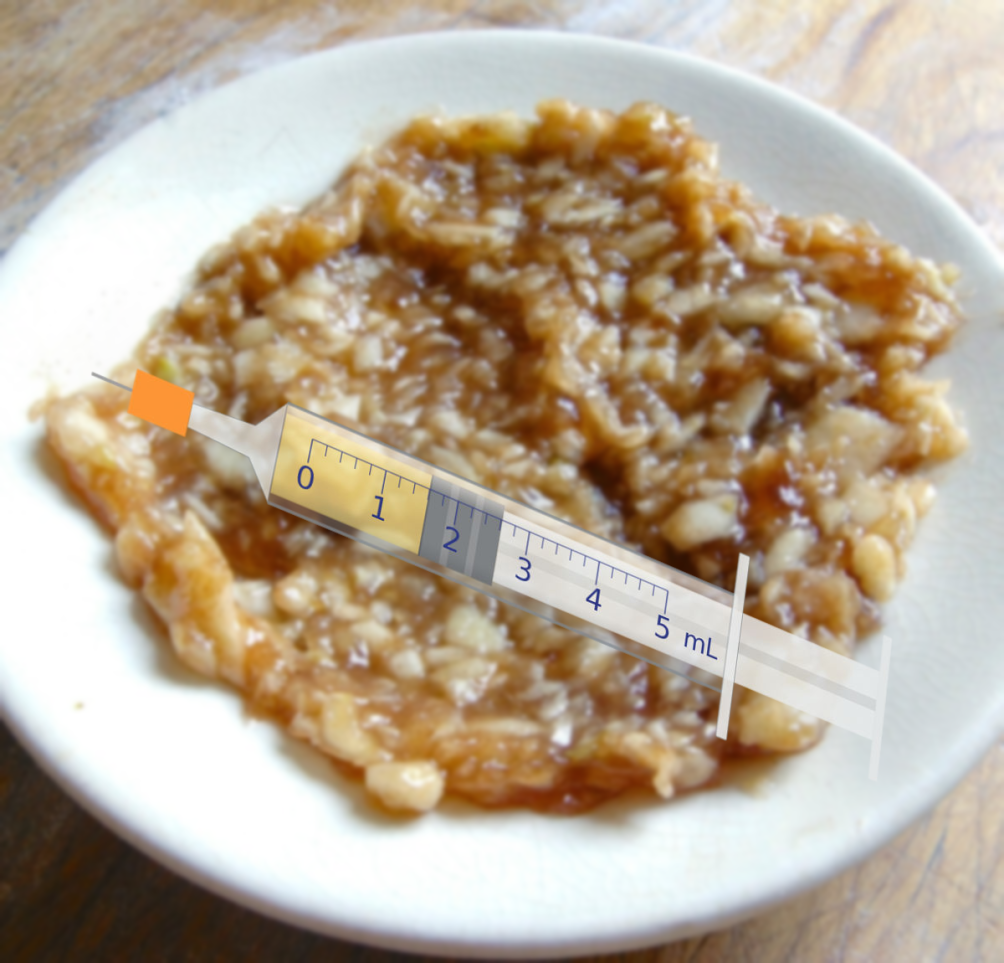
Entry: 1.6,mL
